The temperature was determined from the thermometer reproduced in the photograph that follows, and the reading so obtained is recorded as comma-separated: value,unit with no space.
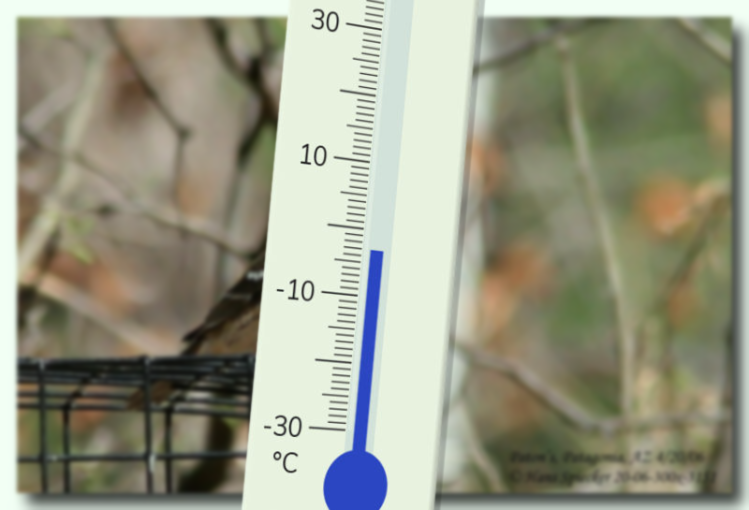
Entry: -3,°C
